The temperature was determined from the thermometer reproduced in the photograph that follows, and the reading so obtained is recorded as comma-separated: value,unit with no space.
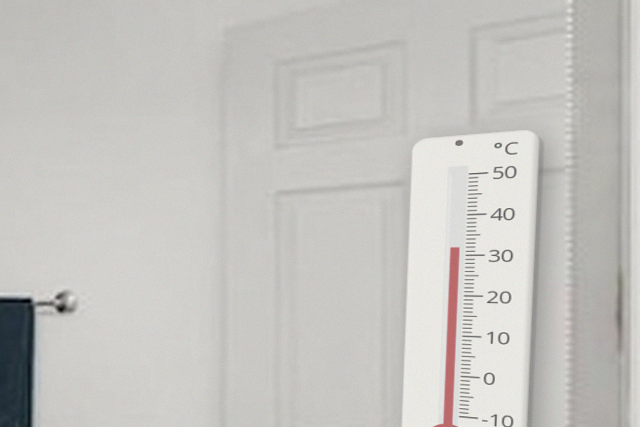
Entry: 32,°C
